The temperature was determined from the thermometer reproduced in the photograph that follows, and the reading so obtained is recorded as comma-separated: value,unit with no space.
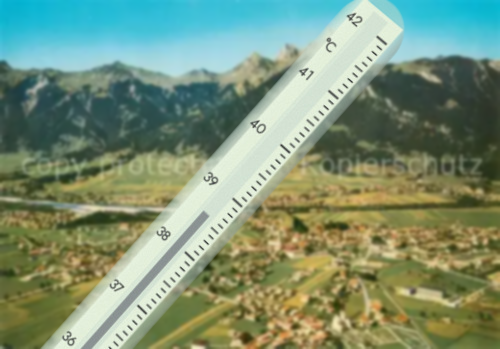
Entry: 38.6,°C
